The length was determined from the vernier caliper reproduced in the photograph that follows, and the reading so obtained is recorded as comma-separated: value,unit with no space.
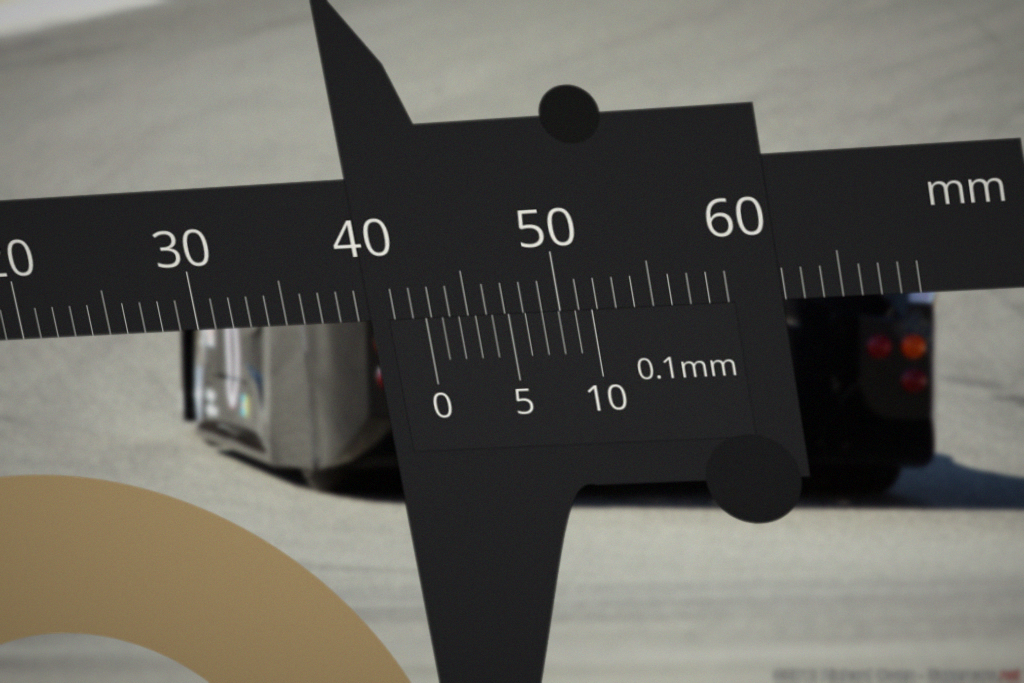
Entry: 42.7,mm
